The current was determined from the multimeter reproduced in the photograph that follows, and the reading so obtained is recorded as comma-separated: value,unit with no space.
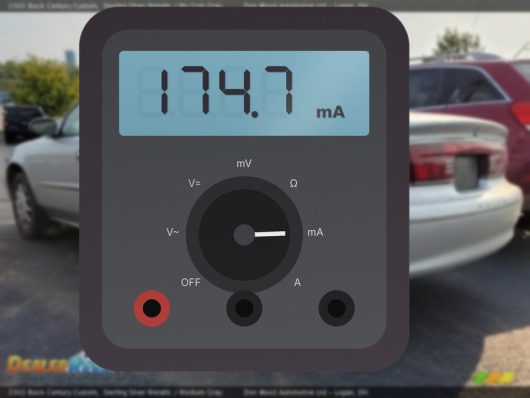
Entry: 174.7,mA
